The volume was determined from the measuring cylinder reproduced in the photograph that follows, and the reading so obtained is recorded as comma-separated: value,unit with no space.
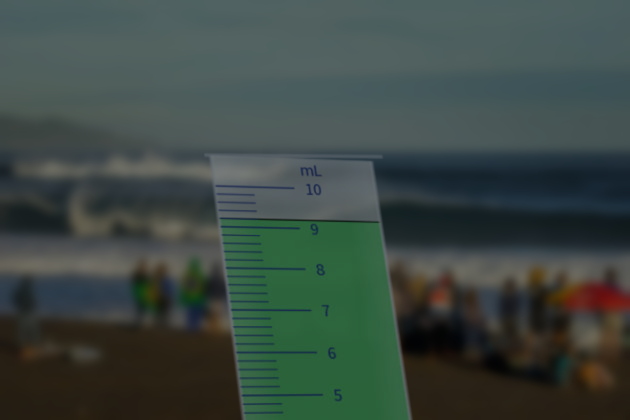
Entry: 9.2,mL
